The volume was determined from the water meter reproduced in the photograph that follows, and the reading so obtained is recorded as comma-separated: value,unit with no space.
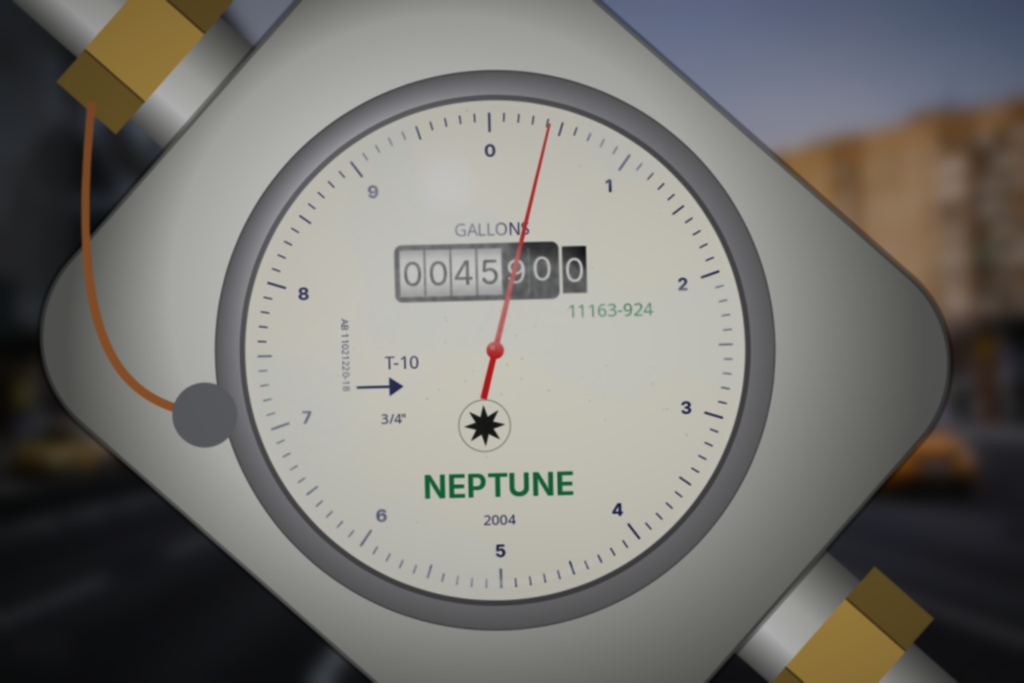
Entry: 45900.4,gal
